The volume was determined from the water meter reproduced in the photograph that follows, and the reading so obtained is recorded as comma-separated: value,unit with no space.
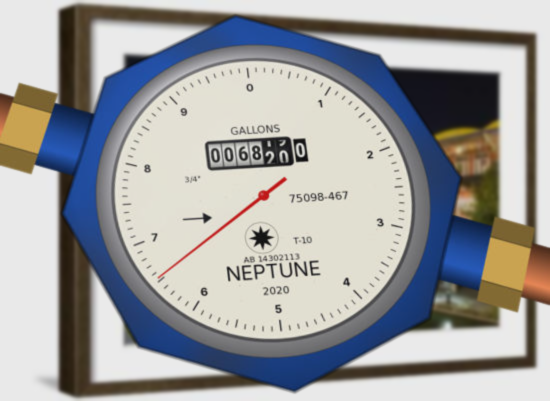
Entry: 68196.5,gal
